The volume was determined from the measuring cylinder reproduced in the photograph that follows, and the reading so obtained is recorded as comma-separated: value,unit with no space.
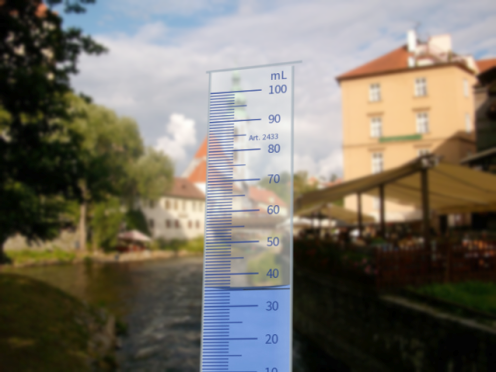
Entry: 35,mL
